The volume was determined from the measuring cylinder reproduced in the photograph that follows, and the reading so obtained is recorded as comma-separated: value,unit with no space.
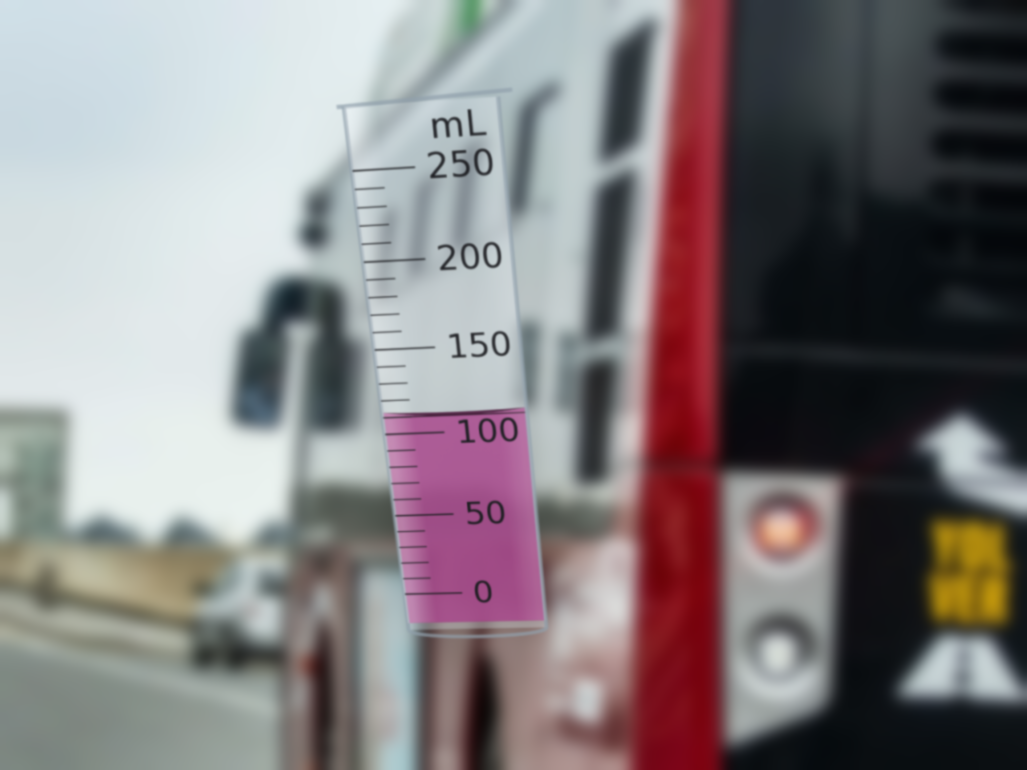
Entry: 110,mL
